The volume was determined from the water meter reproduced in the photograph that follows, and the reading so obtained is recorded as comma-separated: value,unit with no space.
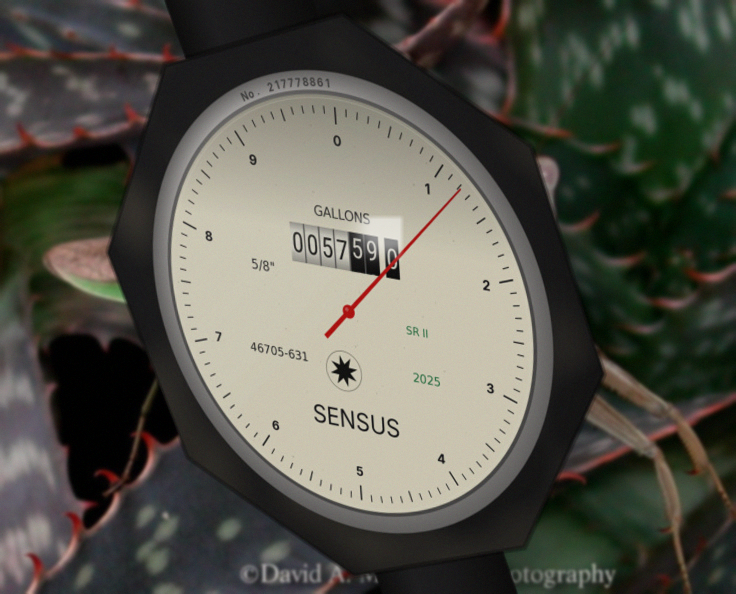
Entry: 57591.2,gal
